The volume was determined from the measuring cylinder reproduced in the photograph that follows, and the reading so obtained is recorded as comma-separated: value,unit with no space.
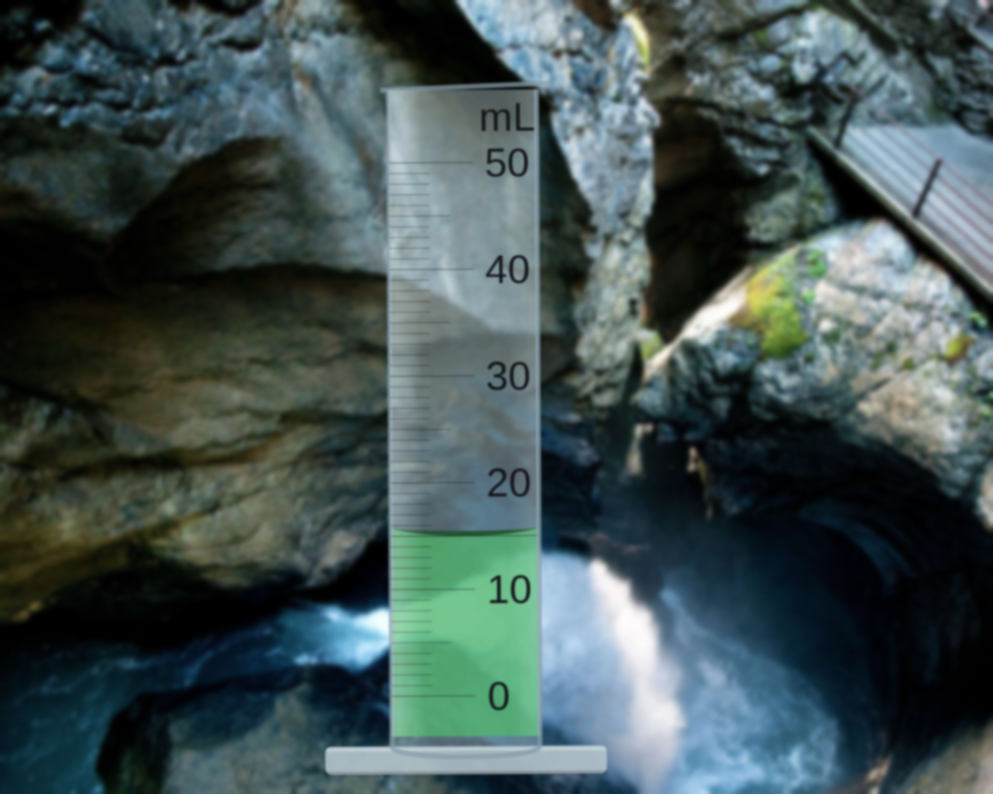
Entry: 15,mL
